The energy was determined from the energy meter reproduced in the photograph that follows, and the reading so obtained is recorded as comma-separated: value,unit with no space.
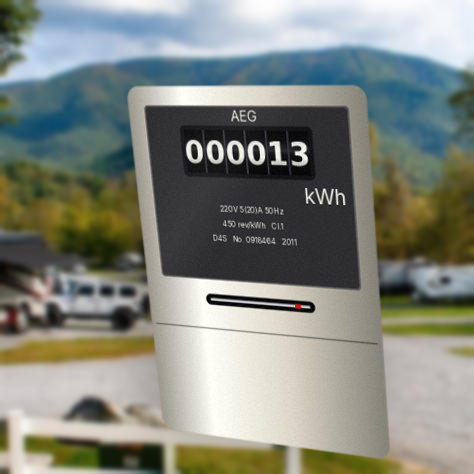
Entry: 13,kWh
